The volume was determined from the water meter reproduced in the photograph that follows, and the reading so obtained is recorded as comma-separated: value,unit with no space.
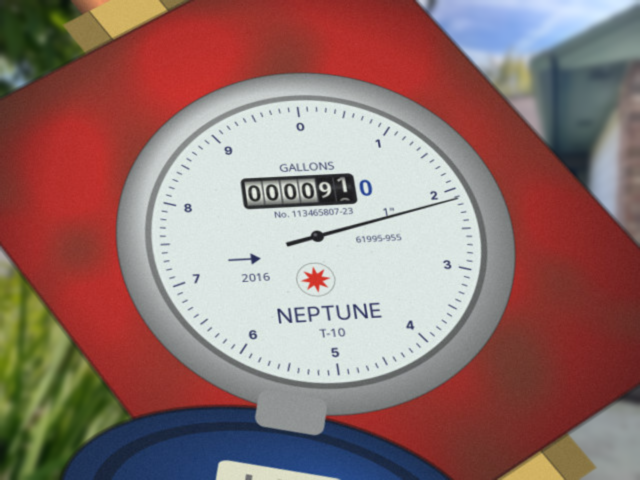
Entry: 912.1,gal
